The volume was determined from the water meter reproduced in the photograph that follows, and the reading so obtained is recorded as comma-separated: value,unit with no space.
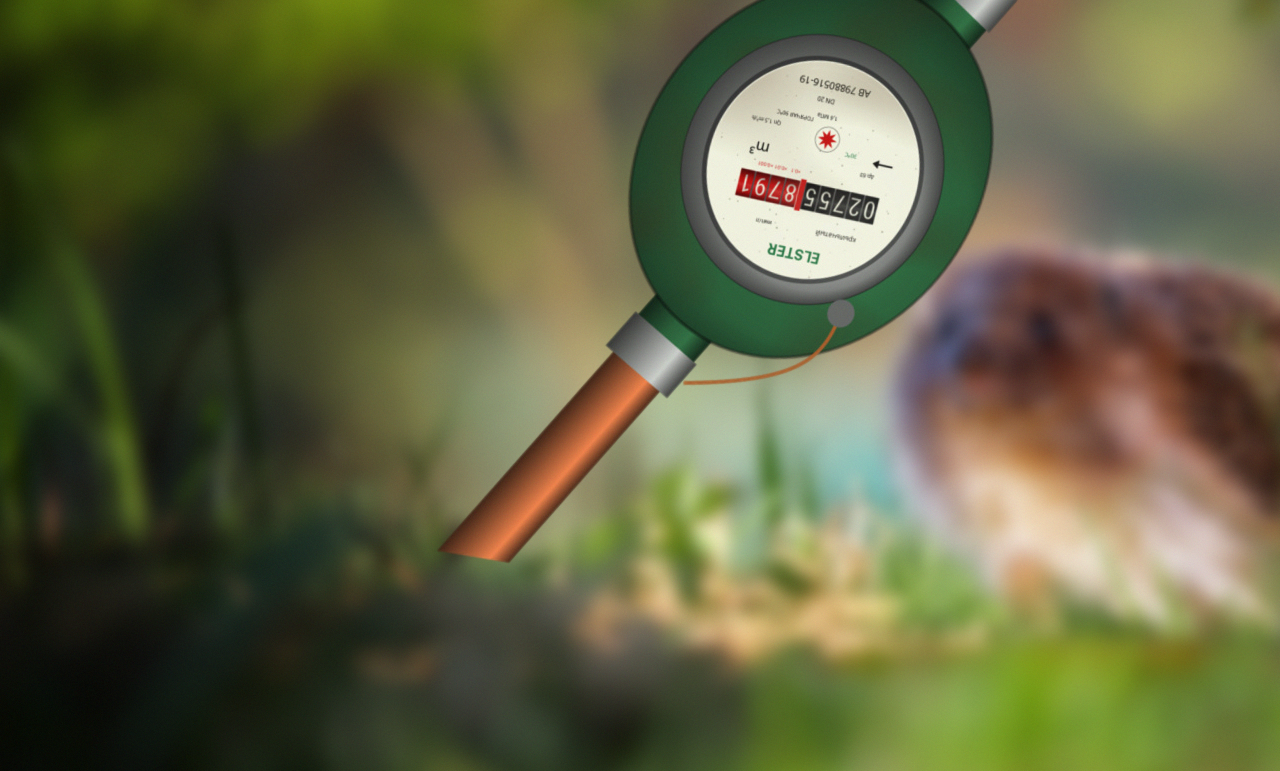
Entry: 2755.8791,m³
